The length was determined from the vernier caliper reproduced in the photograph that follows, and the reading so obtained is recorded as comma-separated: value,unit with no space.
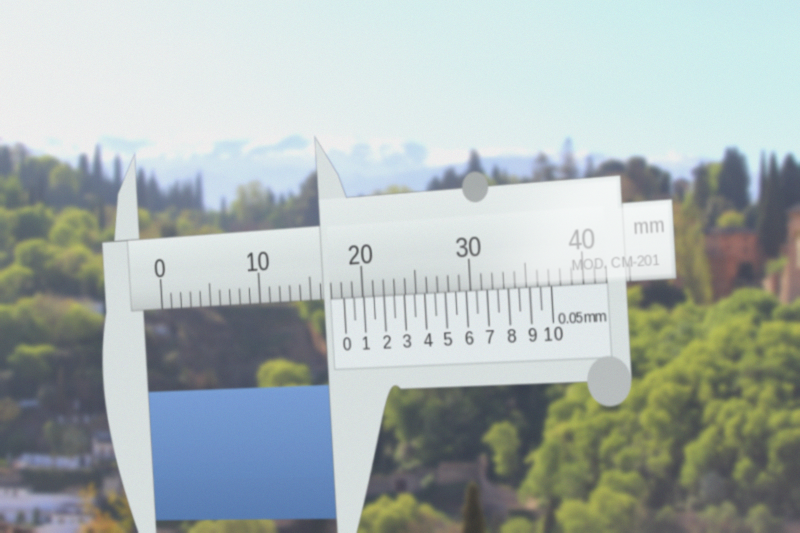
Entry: 18.2,mm
